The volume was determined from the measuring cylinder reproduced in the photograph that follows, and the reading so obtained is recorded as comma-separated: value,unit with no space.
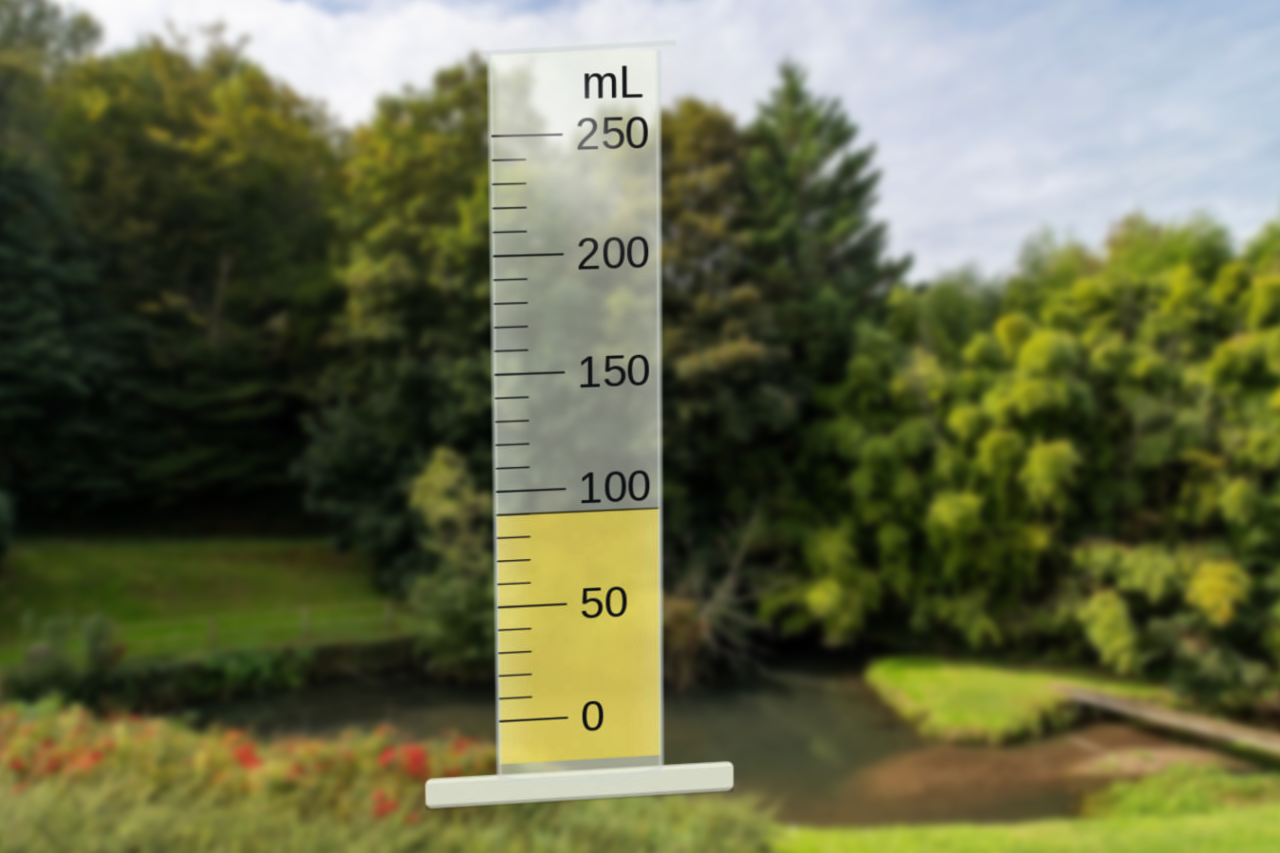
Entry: 90,mL
